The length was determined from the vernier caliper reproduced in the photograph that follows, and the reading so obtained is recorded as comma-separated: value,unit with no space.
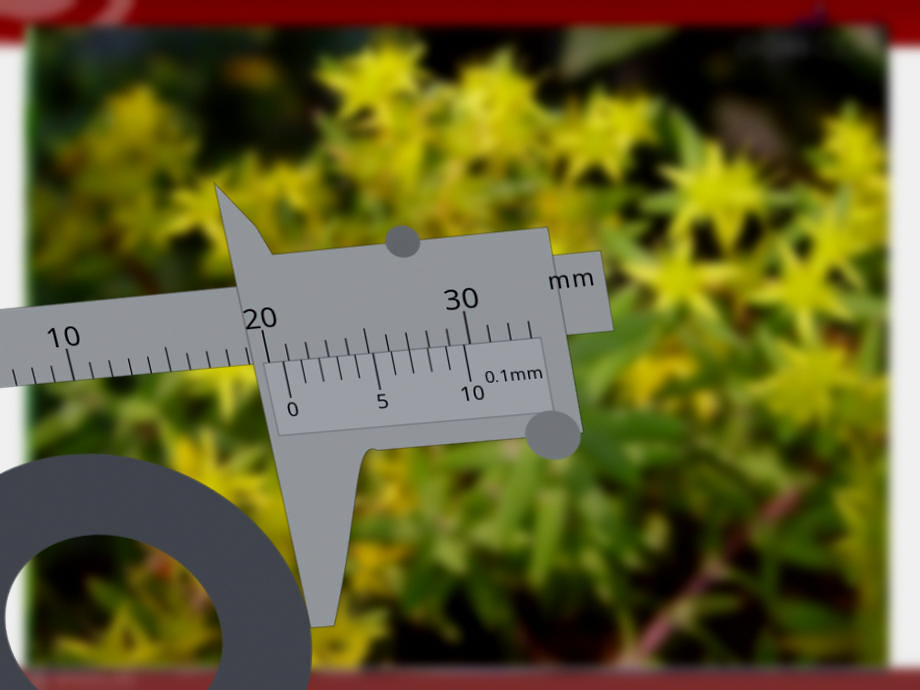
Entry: 20.7,mm
